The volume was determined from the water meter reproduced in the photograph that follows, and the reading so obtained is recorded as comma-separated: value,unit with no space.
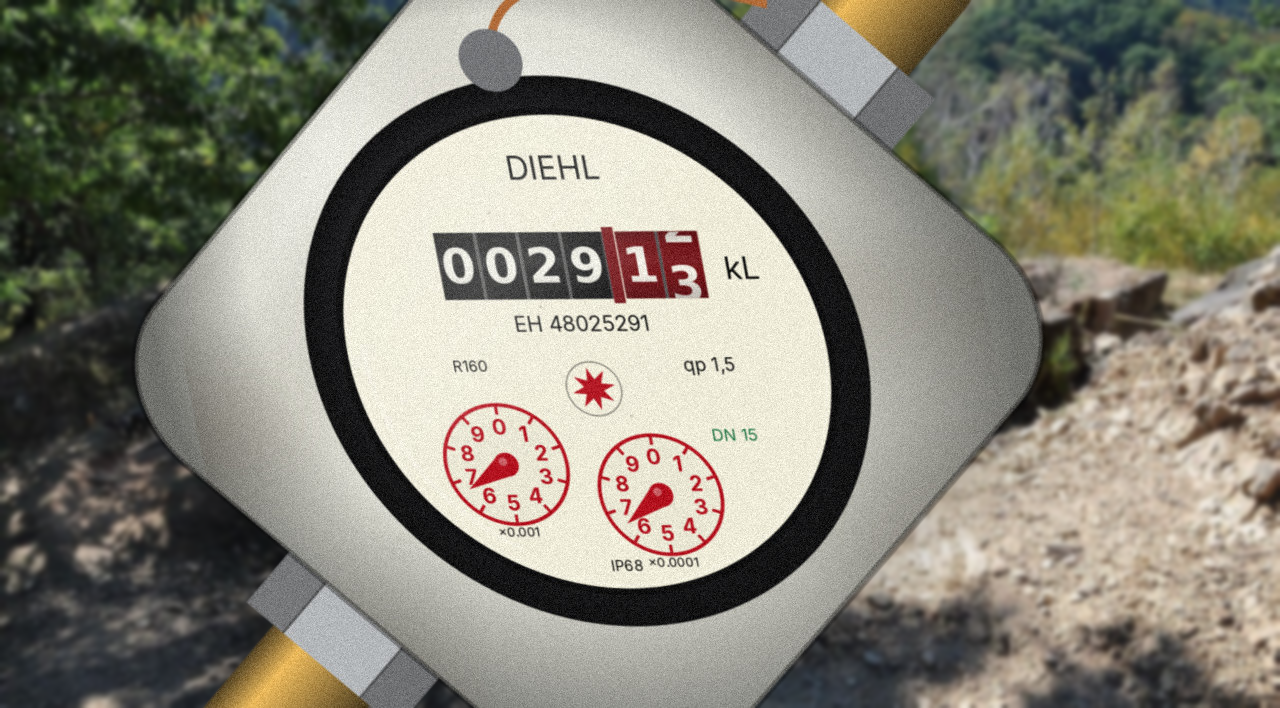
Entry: 29.1266,kL
